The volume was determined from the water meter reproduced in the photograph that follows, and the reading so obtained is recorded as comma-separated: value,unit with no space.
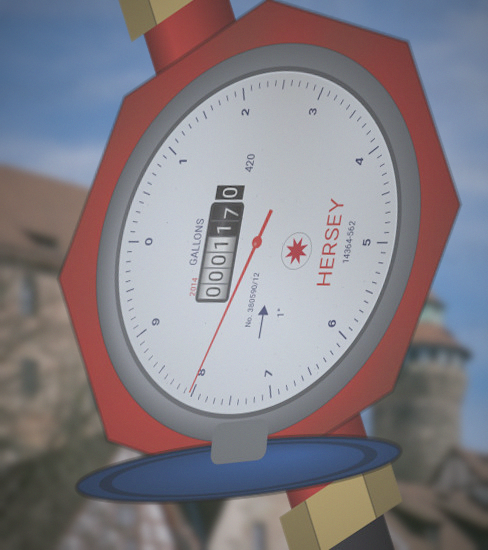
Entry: 1168.0,gal
